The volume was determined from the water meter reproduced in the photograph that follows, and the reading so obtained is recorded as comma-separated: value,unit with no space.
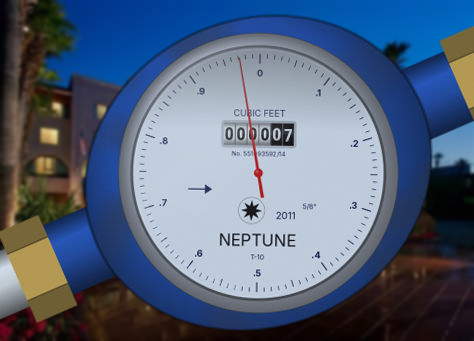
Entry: 6.97,ft³
